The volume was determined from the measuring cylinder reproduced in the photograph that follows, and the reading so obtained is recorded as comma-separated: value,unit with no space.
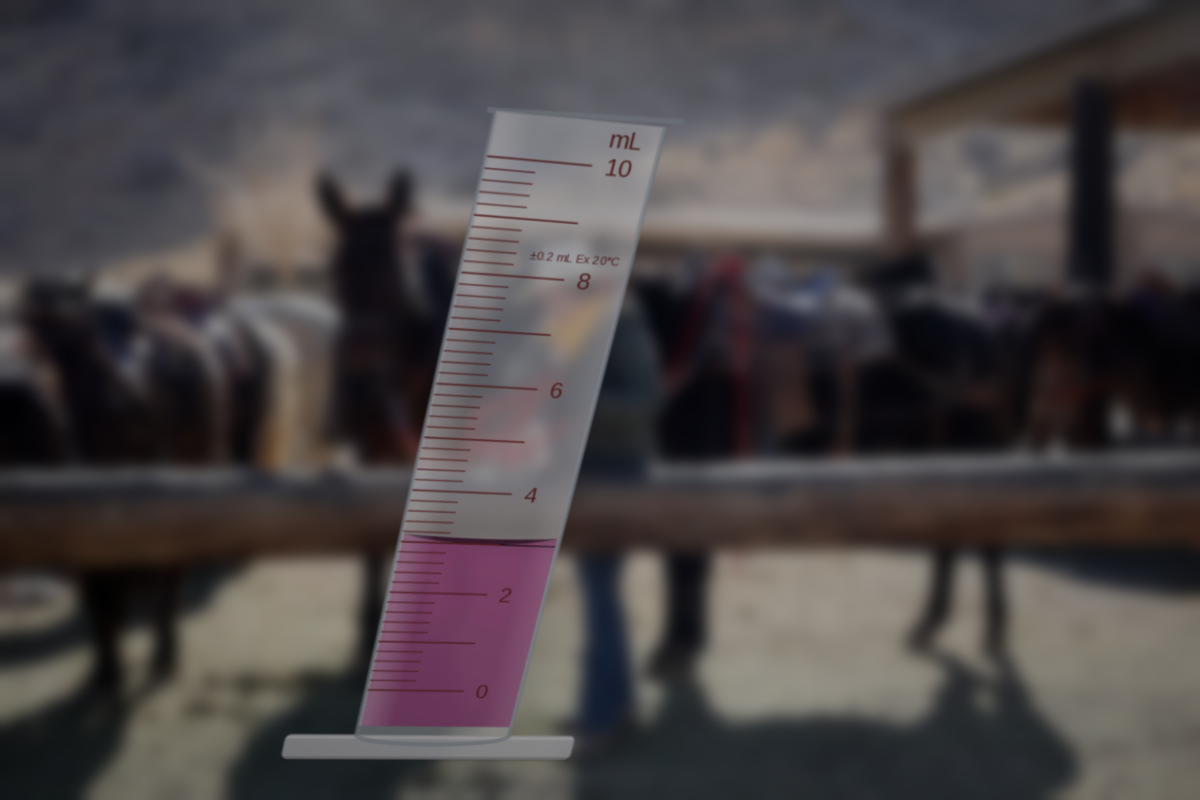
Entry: 3,mL
